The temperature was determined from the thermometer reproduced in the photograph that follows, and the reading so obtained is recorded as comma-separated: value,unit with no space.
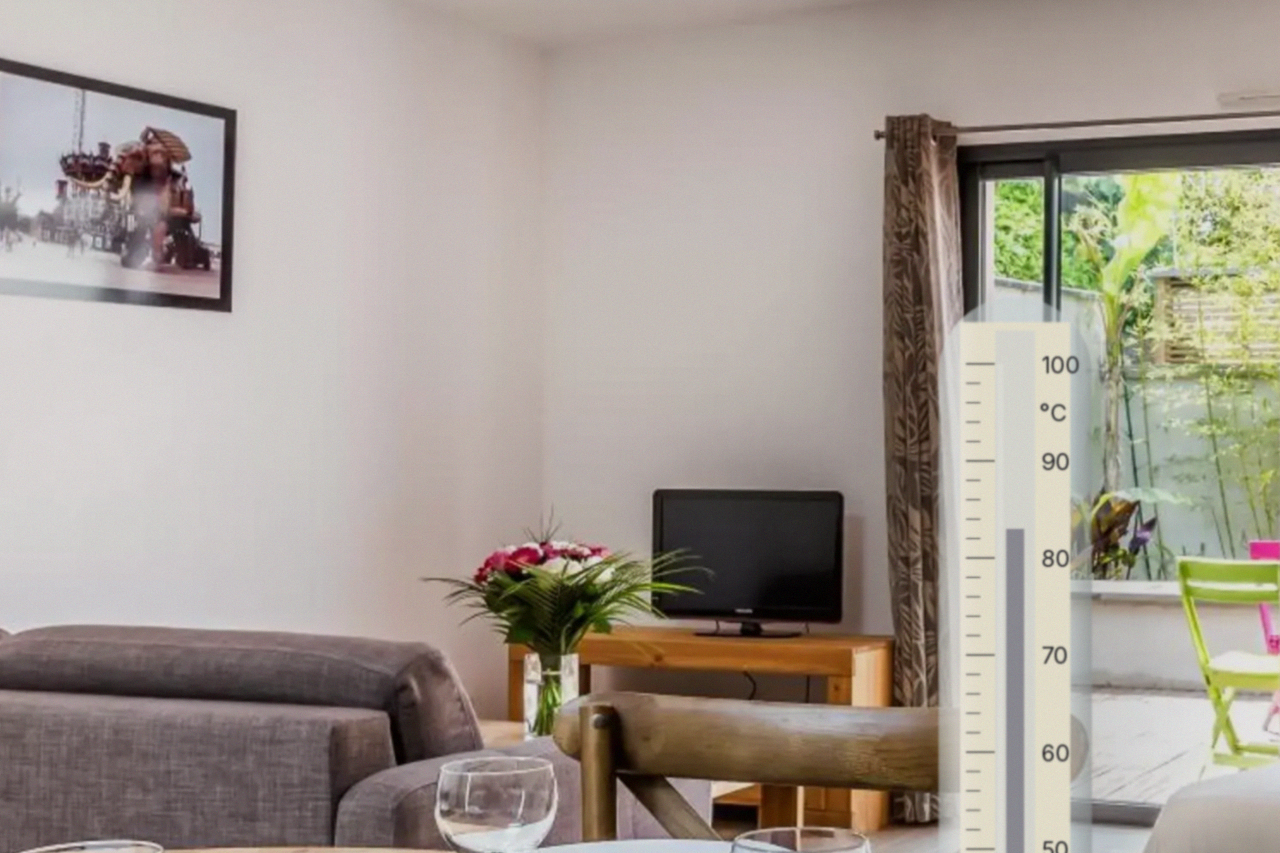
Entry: 83,°C
